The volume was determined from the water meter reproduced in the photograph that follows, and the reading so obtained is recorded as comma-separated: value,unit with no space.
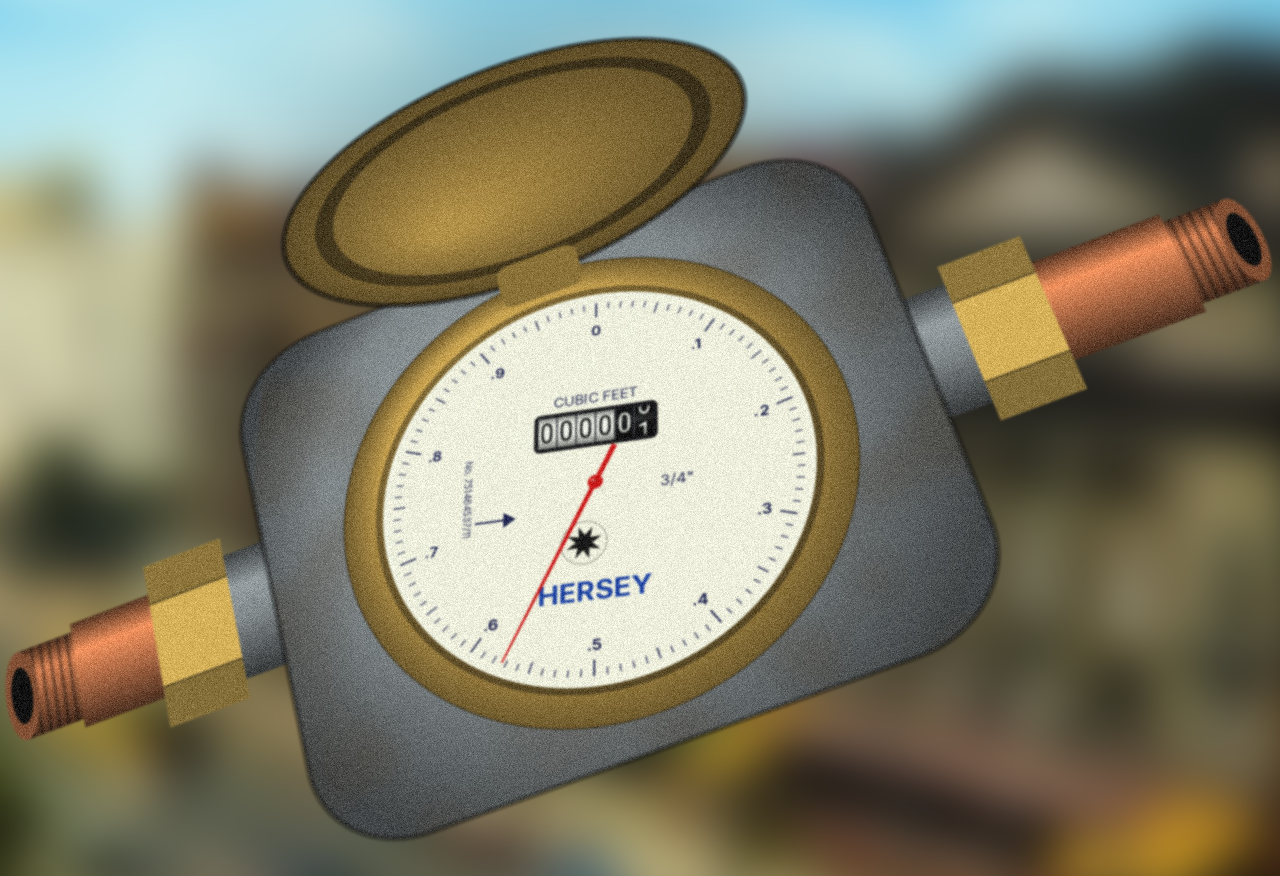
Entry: 0.57,ft³
